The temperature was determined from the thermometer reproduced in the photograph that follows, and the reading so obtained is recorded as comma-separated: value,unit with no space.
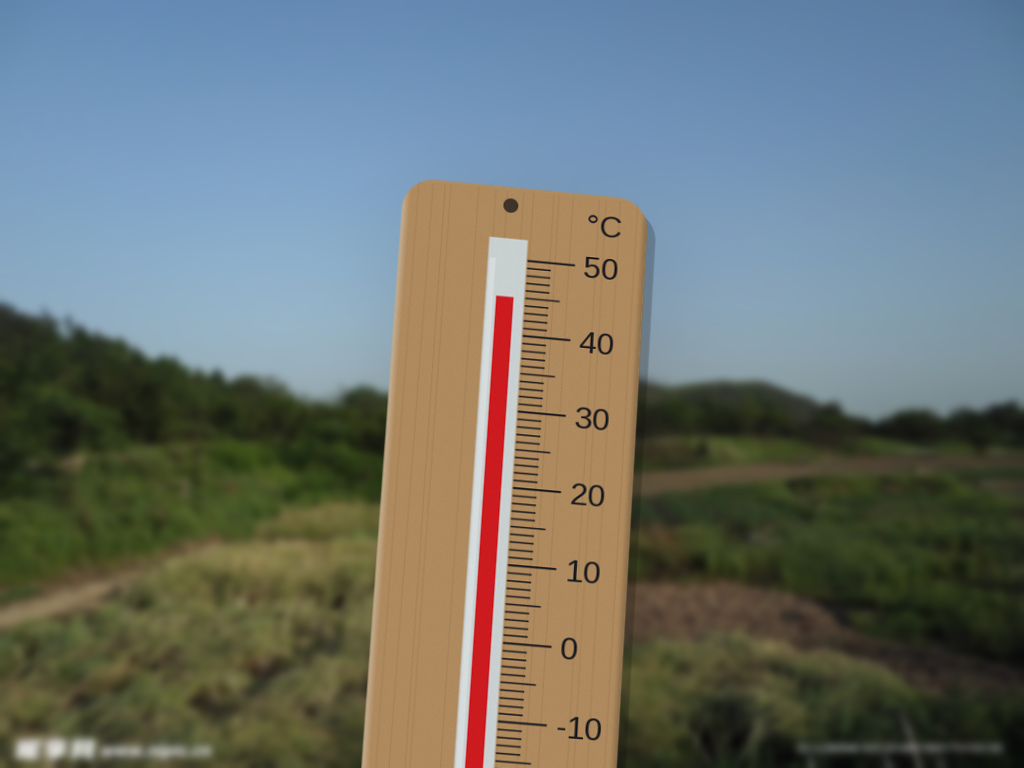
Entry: 45,°C
